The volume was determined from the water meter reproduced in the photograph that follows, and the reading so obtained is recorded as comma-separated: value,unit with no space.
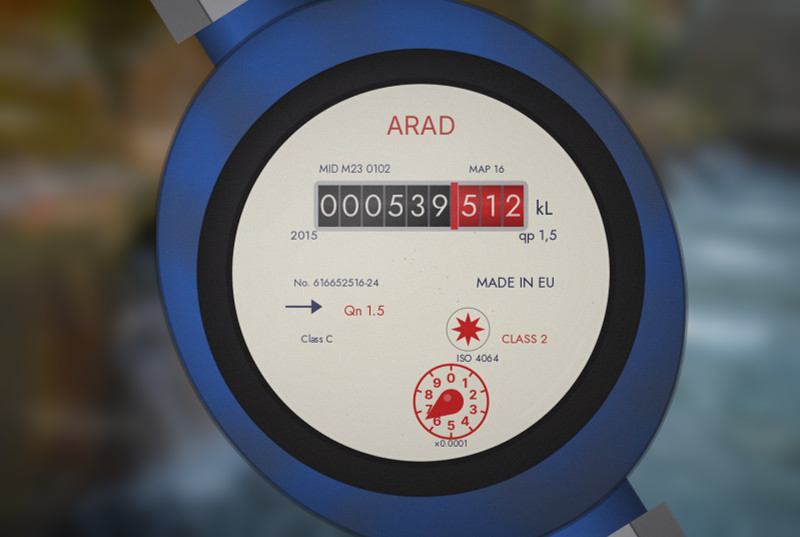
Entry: 539.5126,kL
